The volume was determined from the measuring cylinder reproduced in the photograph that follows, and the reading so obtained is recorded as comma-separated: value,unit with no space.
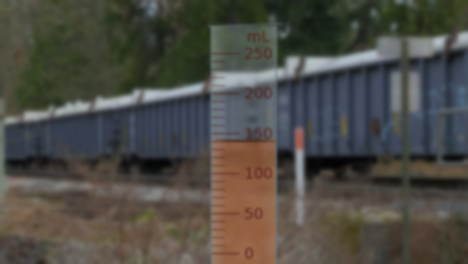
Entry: 140,mL
